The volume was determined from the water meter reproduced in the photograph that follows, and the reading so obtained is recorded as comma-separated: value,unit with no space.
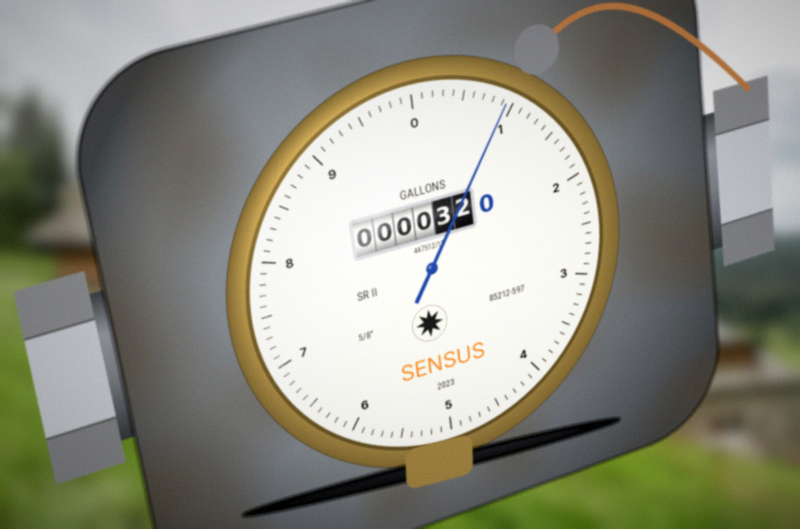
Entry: 320.9,gal
